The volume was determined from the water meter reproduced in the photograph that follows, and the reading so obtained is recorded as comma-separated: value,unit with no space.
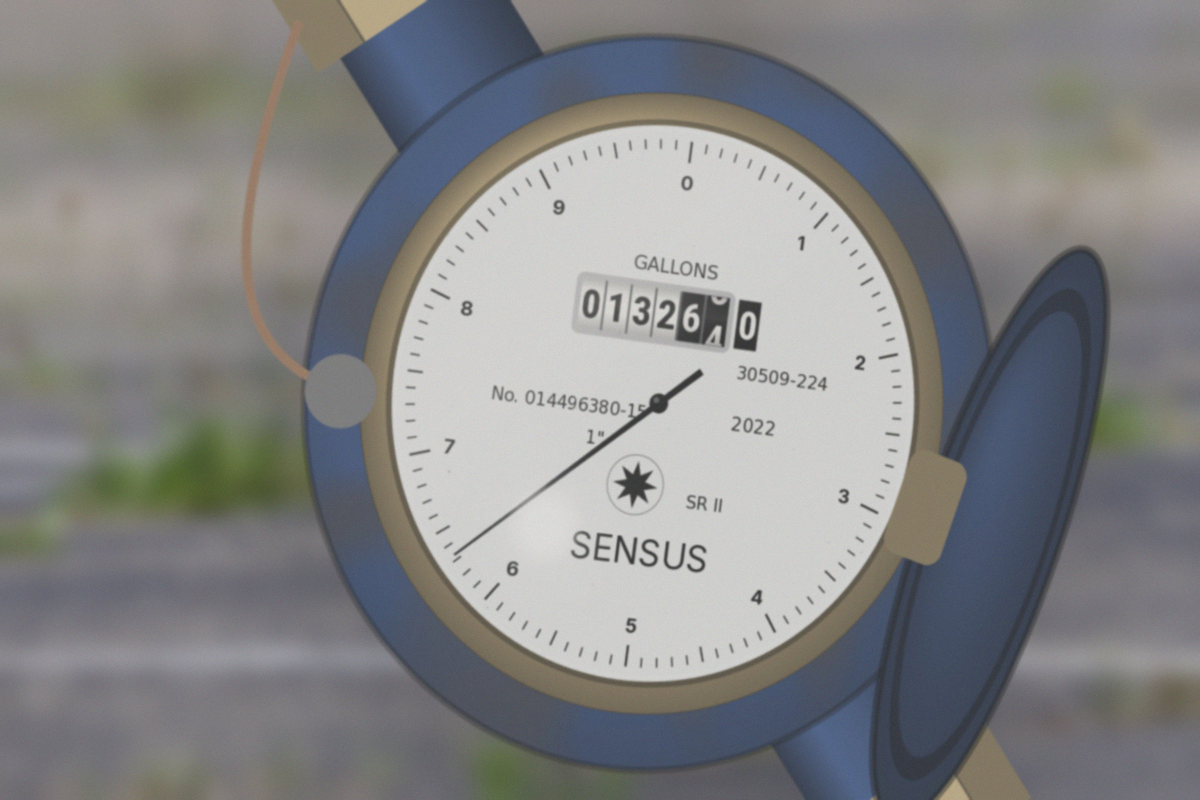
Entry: 132636.3,gal
